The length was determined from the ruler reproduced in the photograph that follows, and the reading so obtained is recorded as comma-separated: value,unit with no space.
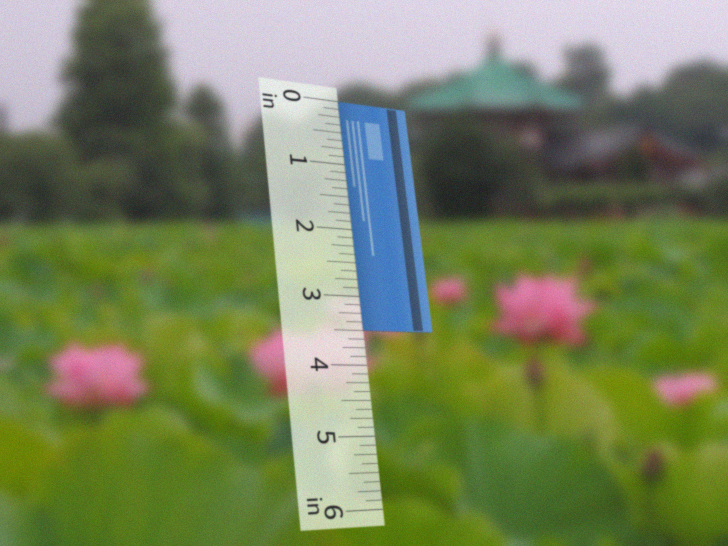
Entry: 3.5,in
